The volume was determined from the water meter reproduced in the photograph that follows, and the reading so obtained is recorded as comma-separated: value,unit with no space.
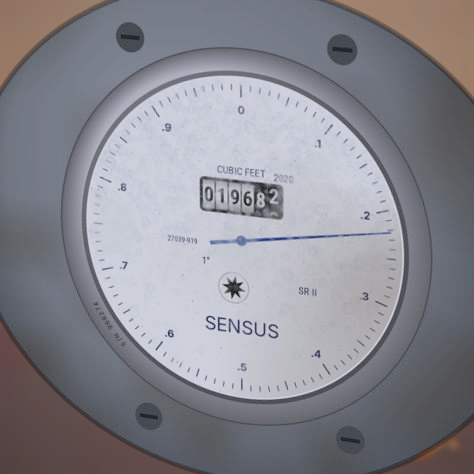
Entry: 19682.22,ft³
